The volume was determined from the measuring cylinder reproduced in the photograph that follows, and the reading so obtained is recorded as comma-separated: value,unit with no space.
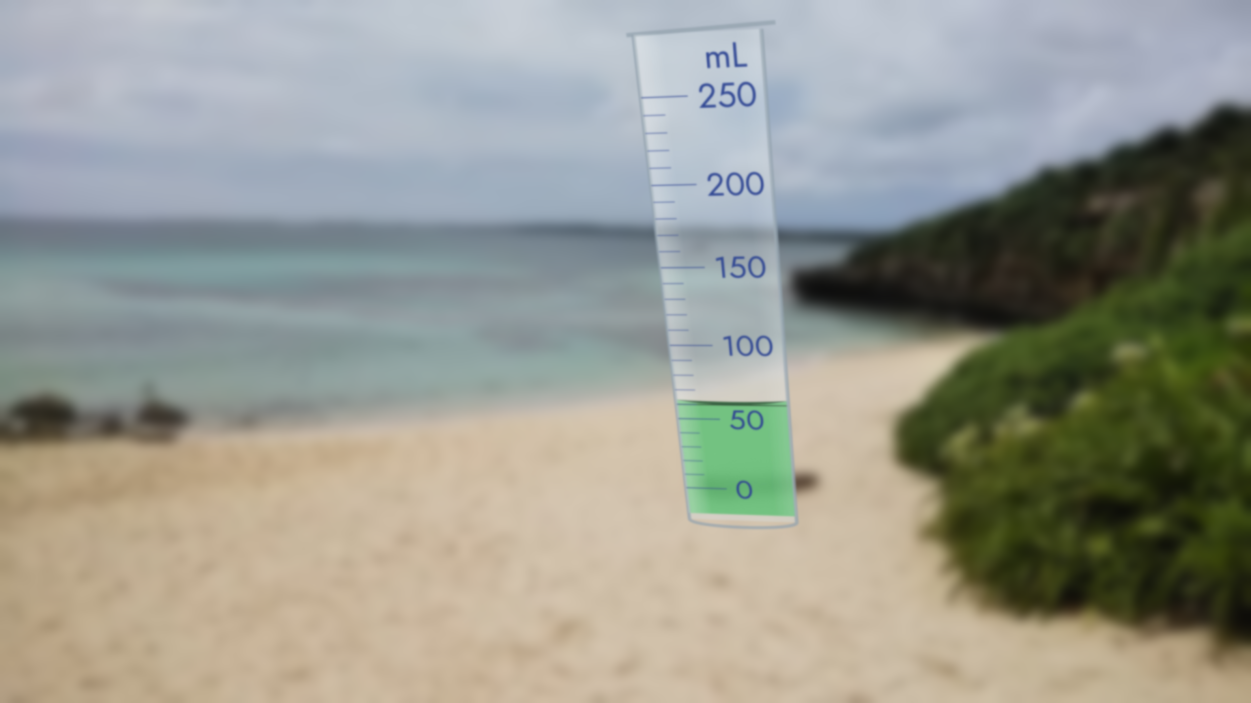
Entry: 60,mL
